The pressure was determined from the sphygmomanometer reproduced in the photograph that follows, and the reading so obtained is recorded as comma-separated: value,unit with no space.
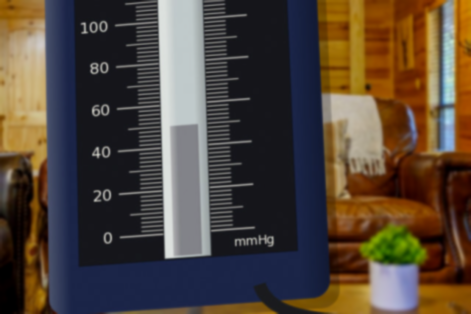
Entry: 50,mmHg
